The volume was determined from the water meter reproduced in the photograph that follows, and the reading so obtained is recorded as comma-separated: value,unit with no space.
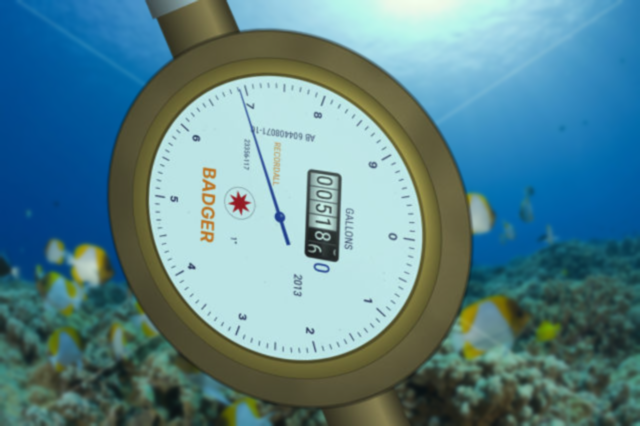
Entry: 51856.9,gal
